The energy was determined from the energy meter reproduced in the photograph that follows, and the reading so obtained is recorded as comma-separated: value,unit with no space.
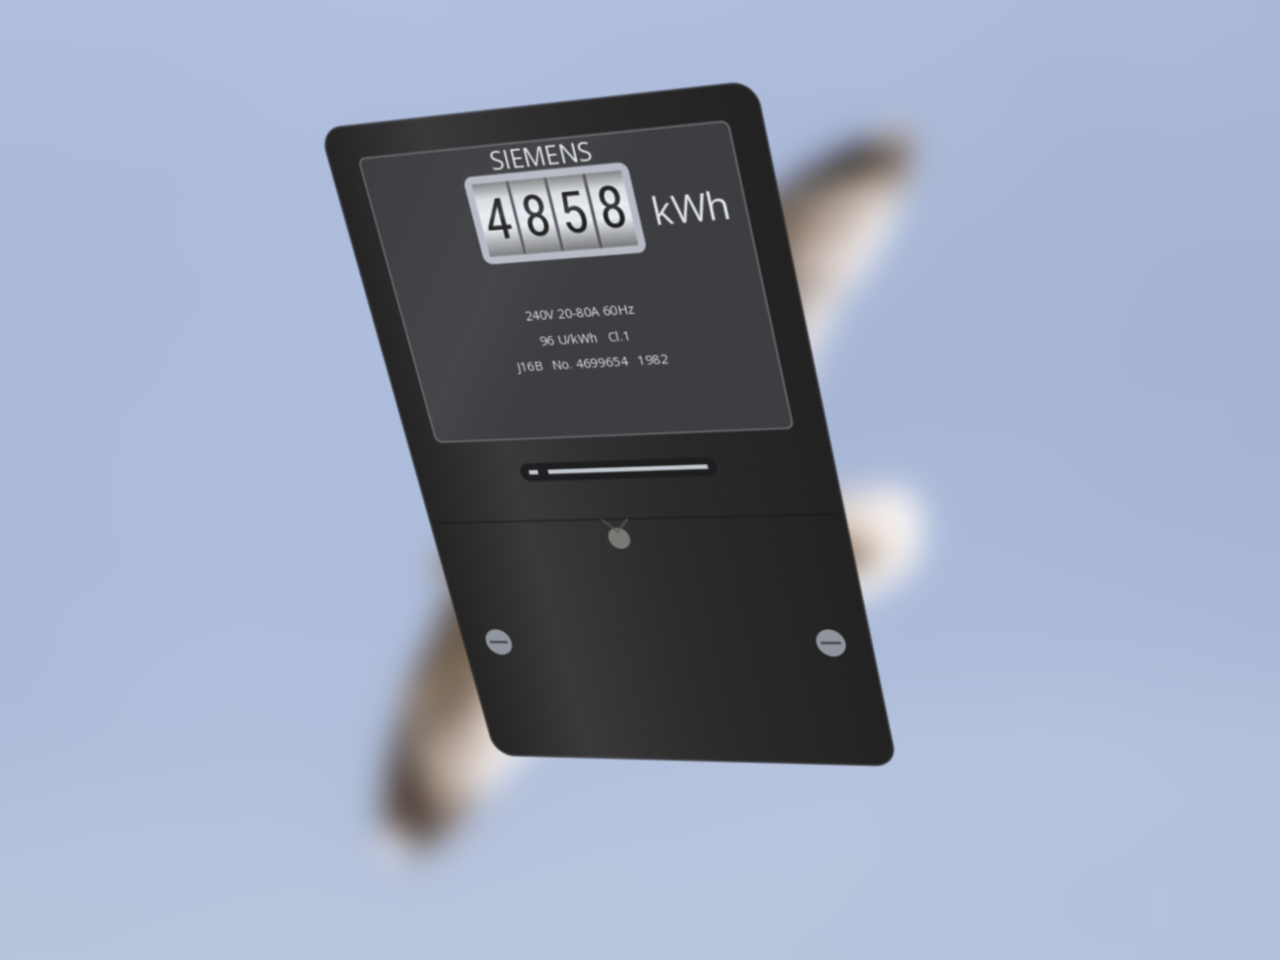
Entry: 4858,kWh
